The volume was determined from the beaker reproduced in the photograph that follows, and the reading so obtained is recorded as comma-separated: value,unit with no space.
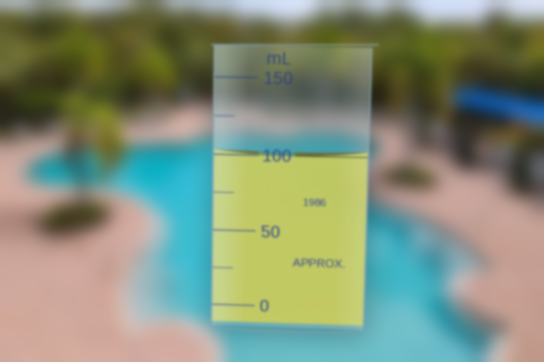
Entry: 100,mL
